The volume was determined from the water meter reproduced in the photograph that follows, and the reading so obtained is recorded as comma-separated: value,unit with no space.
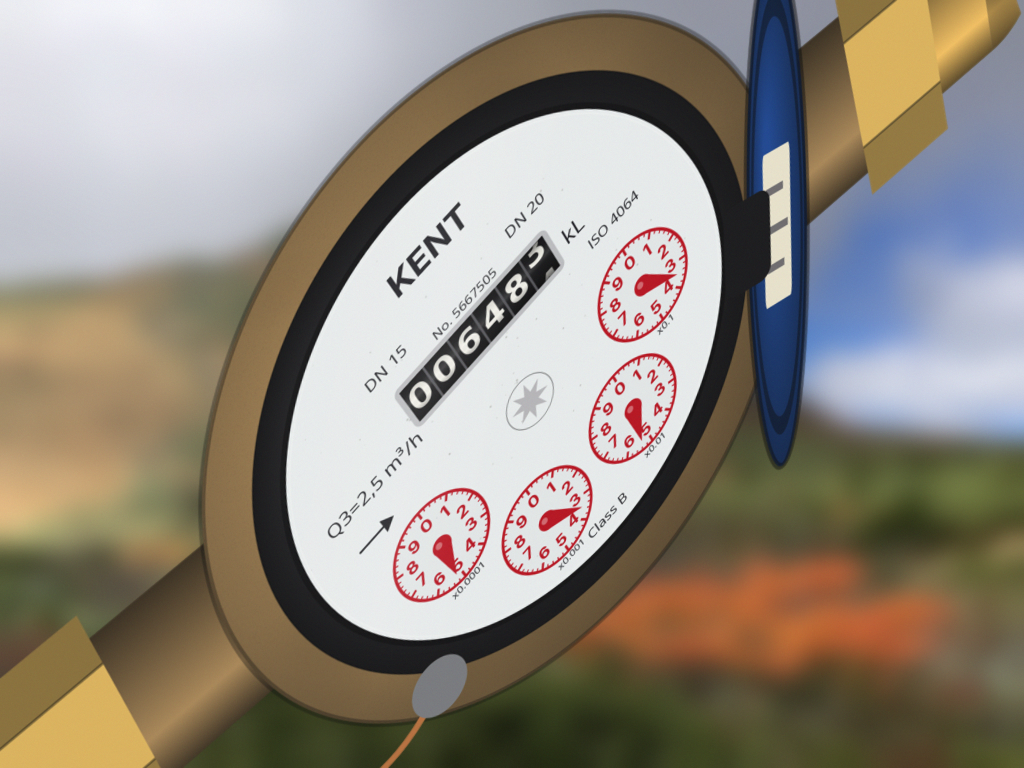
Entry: 6483.3535,kL
